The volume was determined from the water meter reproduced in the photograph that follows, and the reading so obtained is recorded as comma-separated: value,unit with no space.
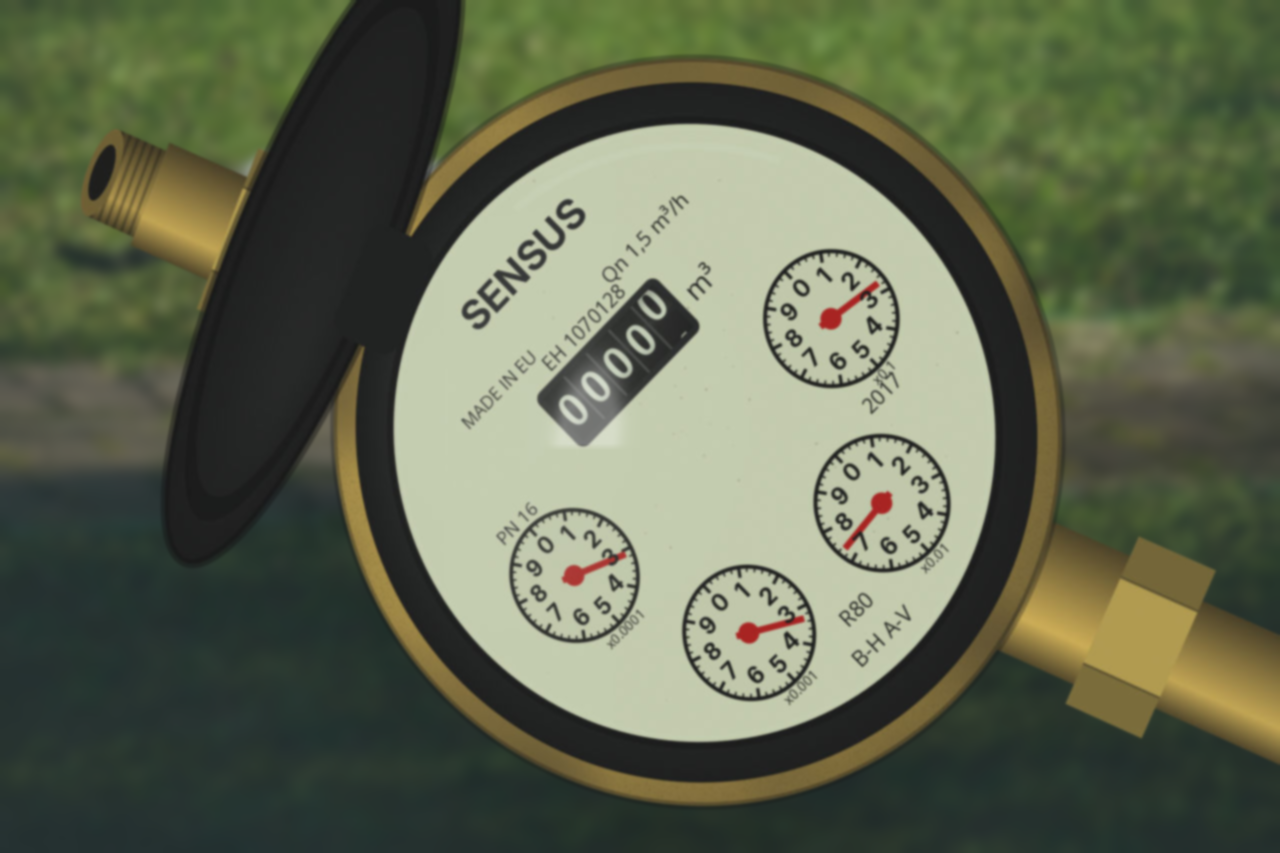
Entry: 0.2733,m³
